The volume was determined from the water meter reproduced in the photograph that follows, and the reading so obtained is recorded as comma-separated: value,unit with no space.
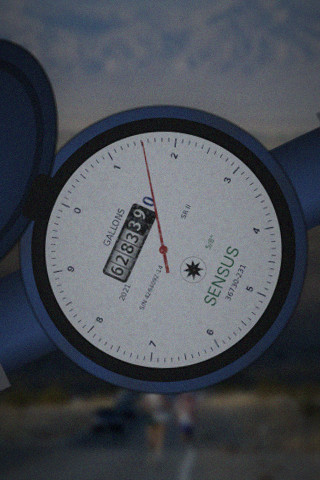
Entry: 6283391.5,gal
